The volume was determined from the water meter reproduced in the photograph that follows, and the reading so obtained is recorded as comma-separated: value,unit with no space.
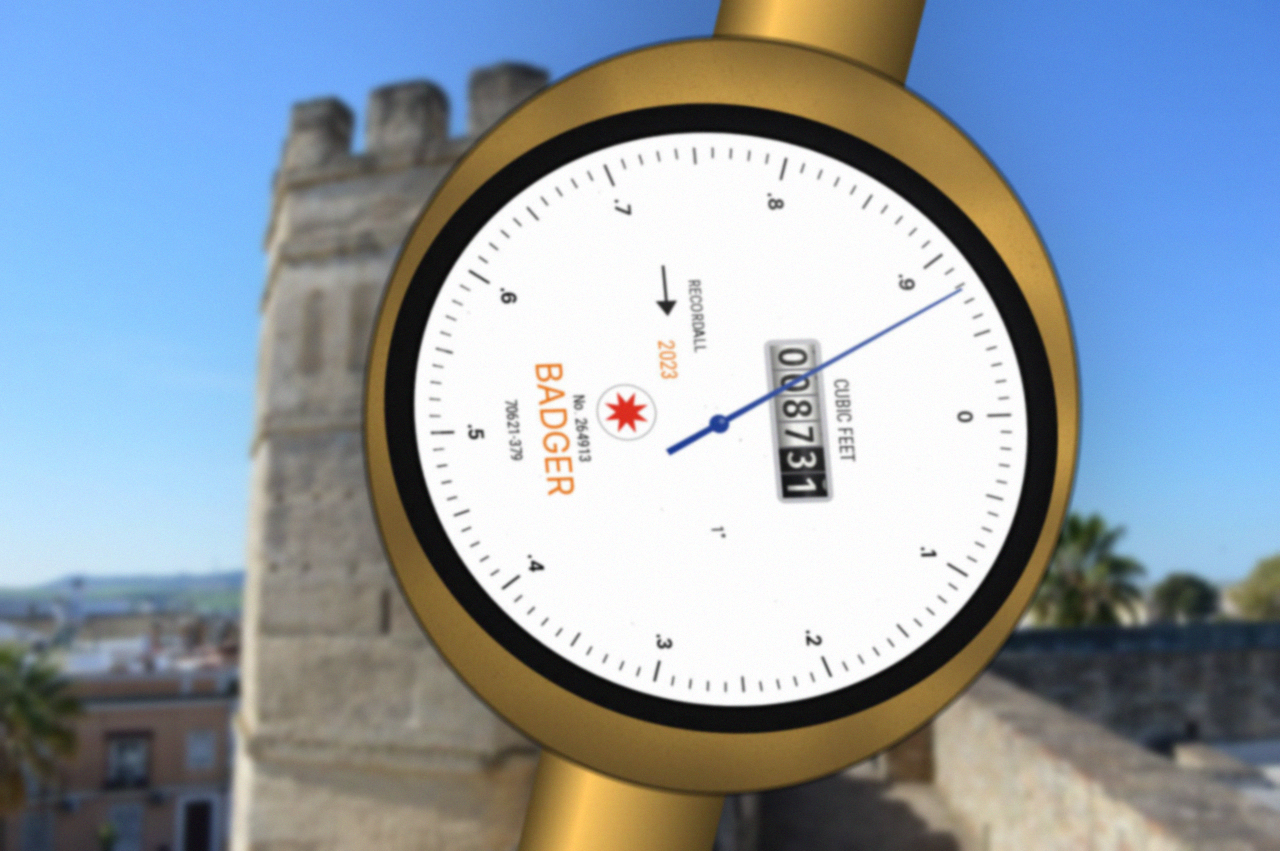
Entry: 8730.92,ft³
